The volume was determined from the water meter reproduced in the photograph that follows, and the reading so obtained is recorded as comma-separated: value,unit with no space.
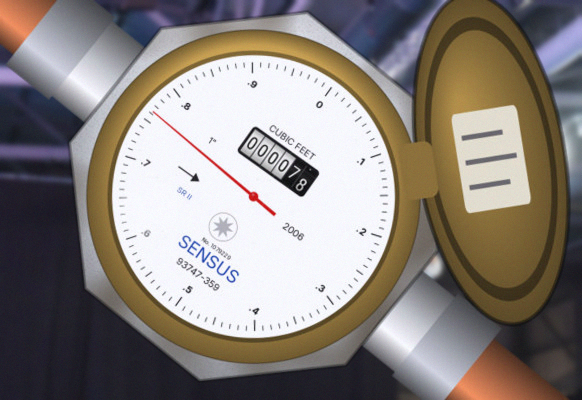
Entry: 77.76,ft³
